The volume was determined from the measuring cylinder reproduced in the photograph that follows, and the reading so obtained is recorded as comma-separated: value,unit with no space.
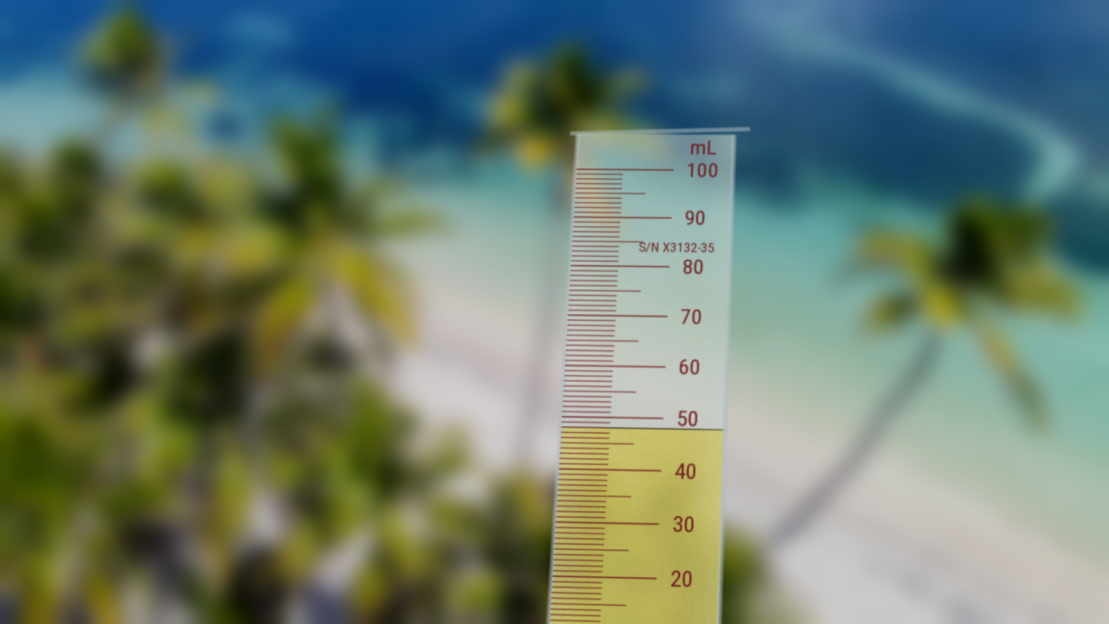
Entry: 48,mL
